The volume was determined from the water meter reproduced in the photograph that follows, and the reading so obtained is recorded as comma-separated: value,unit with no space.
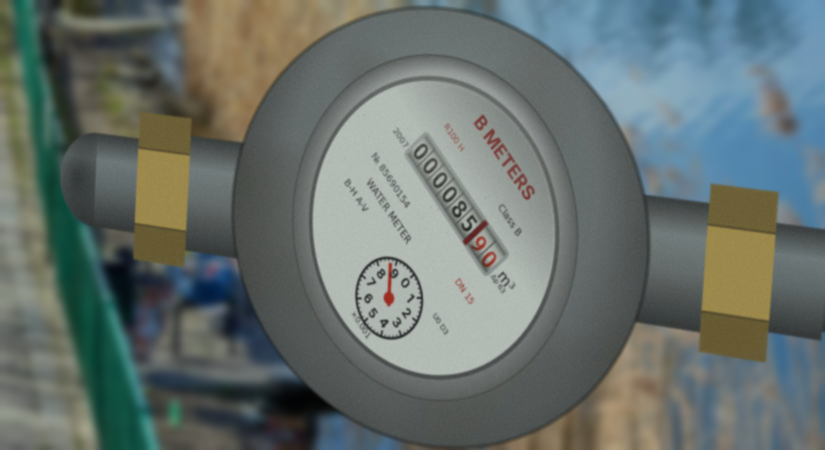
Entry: 85.898,m³
